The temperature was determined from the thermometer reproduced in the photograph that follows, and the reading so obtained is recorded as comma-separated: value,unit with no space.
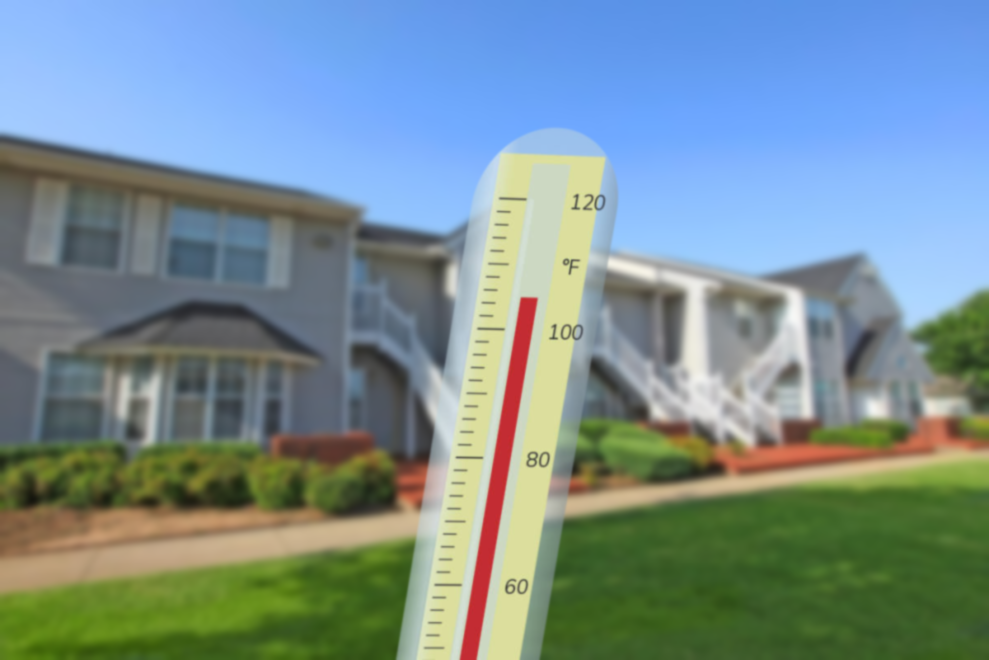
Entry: 105,°F
